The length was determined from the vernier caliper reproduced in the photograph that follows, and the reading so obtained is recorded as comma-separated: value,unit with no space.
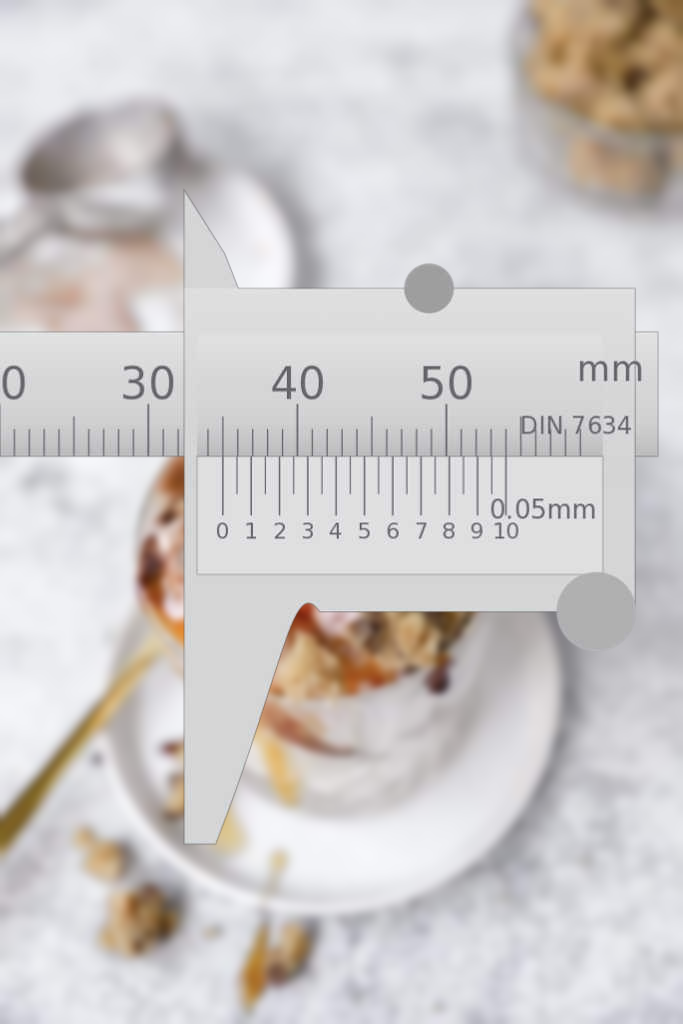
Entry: 35.0,mm
